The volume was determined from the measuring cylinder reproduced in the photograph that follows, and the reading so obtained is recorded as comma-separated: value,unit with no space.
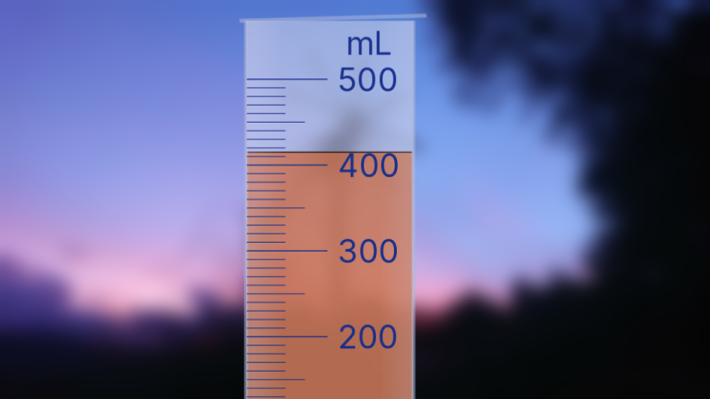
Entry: 415,mL
